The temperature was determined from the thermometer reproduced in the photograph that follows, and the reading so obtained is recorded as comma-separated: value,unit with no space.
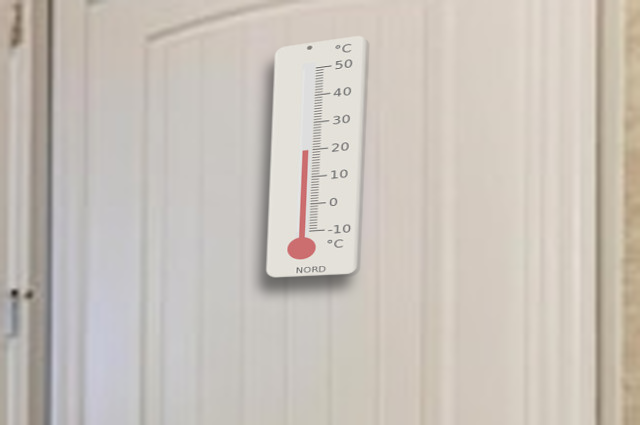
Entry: 20,°C
